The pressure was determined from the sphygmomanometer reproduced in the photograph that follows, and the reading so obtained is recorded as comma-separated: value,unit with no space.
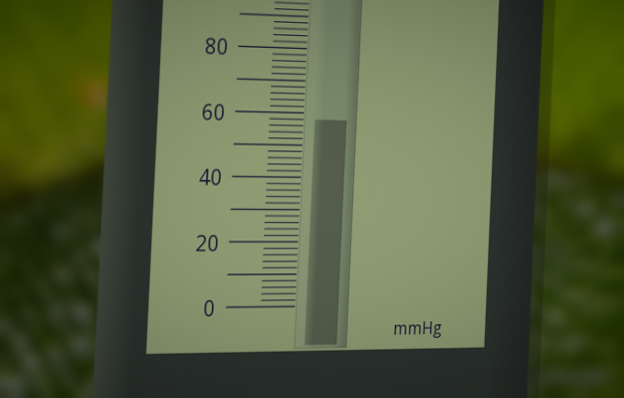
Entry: 58,mmHg
